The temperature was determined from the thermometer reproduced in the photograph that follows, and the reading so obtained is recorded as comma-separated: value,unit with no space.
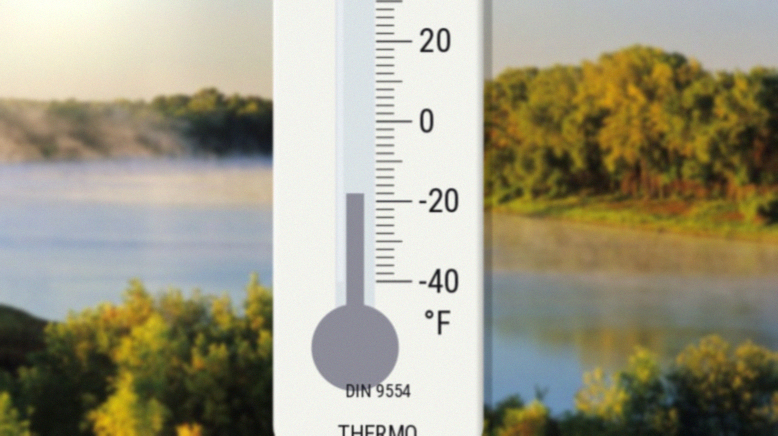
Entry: -18,°F
